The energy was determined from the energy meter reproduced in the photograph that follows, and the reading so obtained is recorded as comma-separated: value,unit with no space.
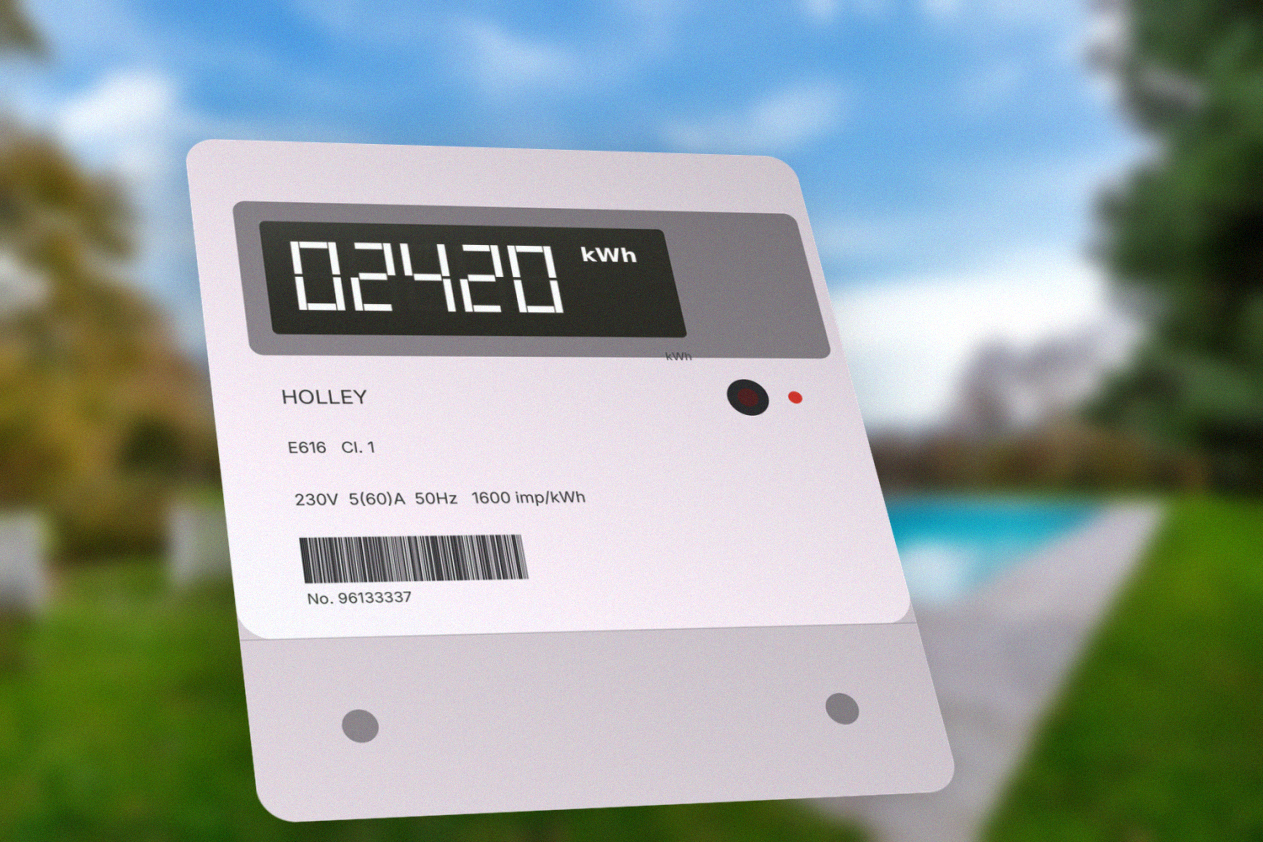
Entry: 2420,kWh
